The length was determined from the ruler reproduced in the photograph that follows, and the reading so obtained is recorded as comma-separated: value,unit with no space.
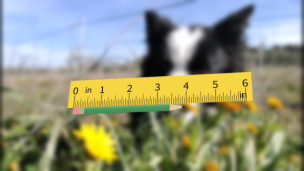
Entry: 4,in
